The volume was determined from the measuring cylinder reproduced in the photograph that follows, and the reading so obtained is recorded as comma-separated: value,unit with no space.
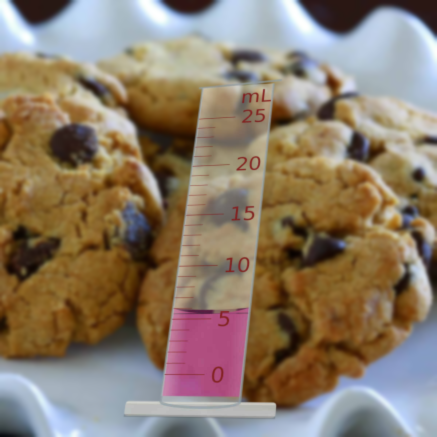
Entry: 5.5,mL
